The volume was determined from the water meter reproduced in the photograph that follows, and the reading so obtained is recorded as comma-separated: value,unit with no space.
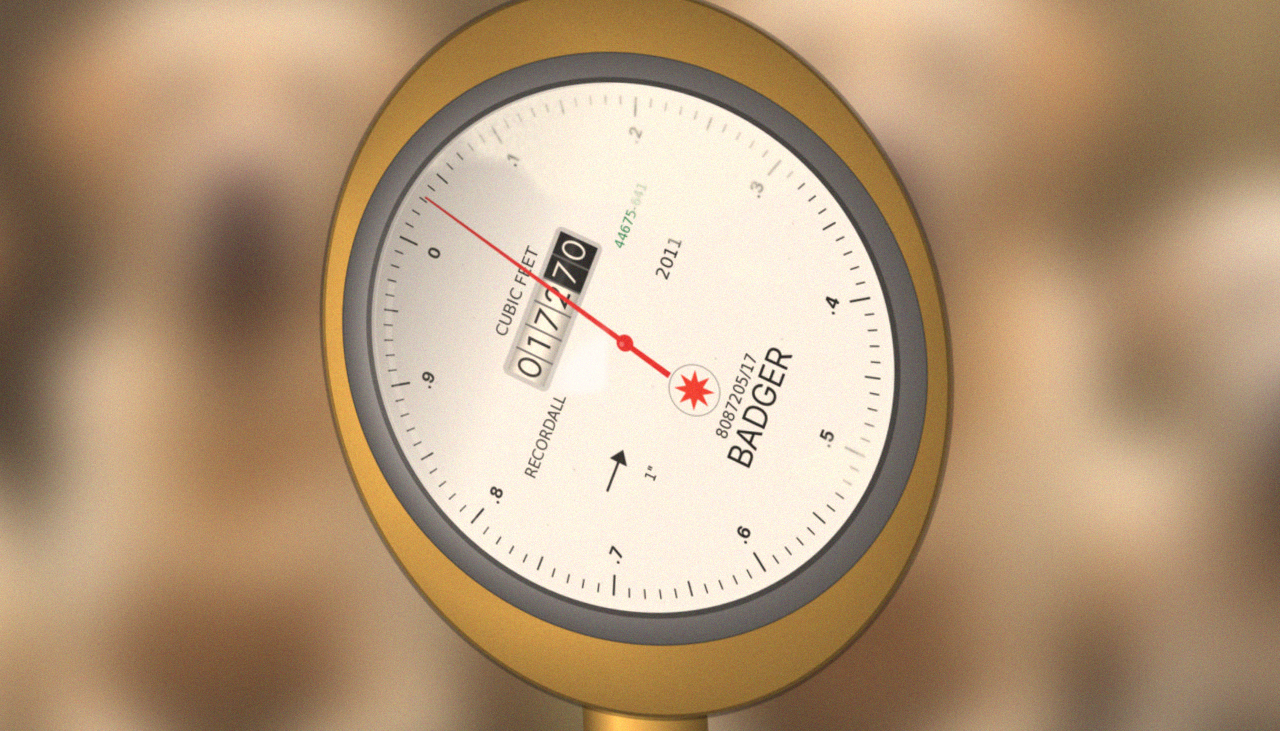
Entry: 17270.03,ft³
